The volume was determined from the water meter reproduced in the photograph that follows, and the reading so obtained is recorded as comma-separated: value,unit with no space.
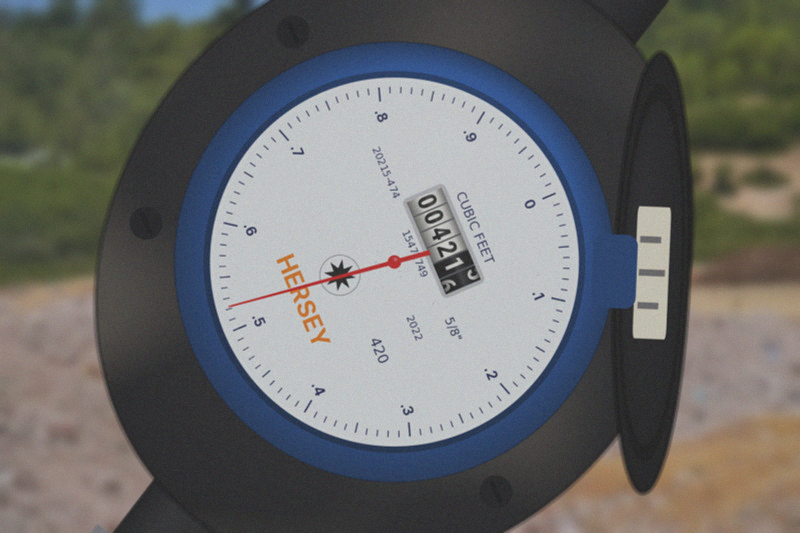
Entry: 4215.52,ft³
